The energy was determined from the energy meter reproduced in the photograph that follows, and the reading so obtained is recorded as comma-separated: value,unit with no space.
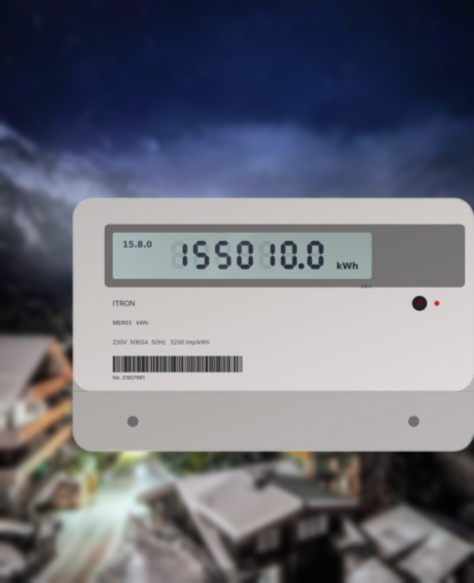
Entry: 155010.0,kWh
